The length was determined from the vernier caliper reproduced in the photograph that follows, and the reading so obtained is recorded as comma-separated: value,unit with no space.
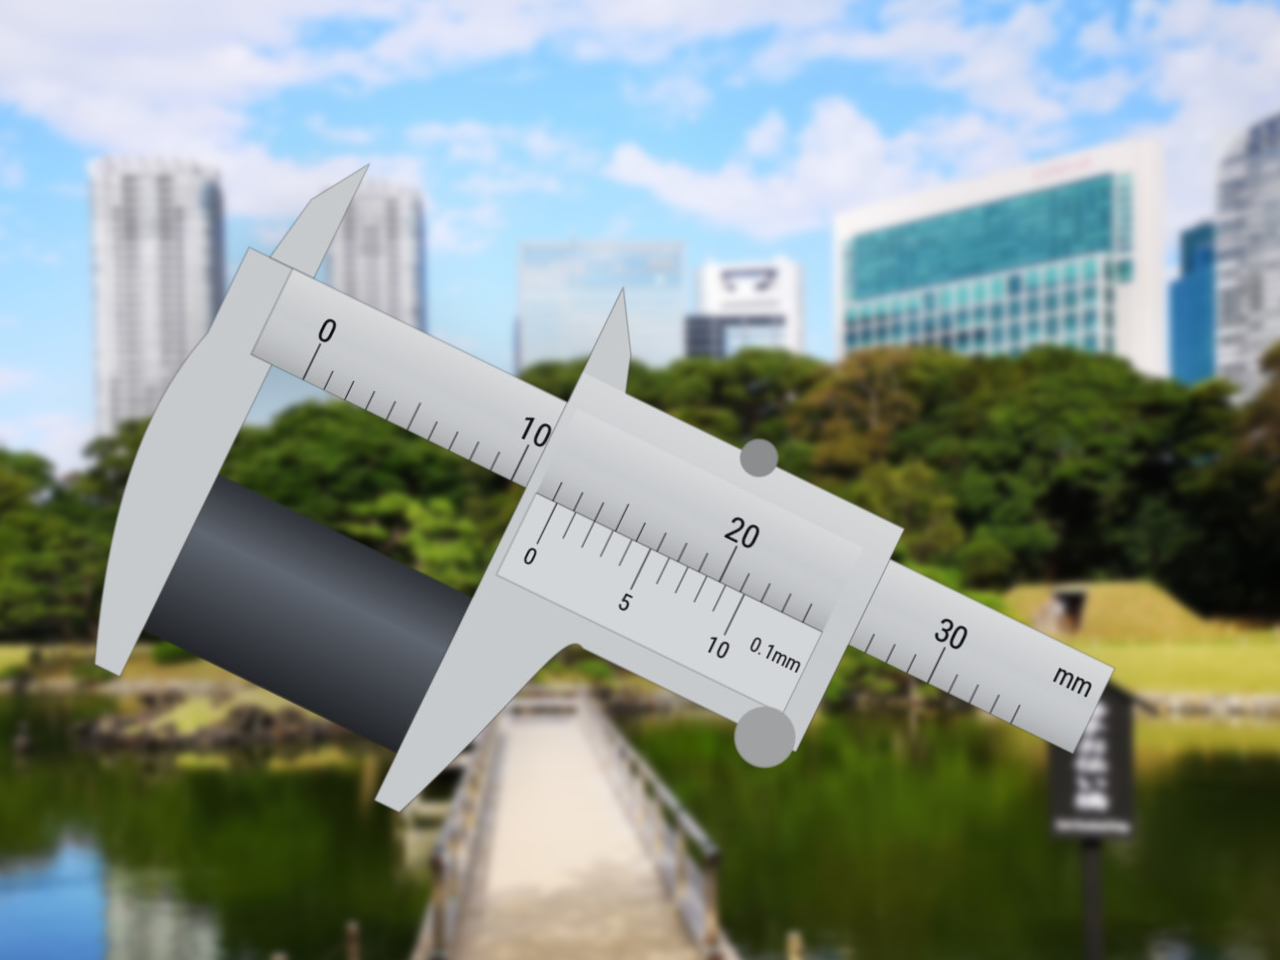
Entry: 12.2,mm
